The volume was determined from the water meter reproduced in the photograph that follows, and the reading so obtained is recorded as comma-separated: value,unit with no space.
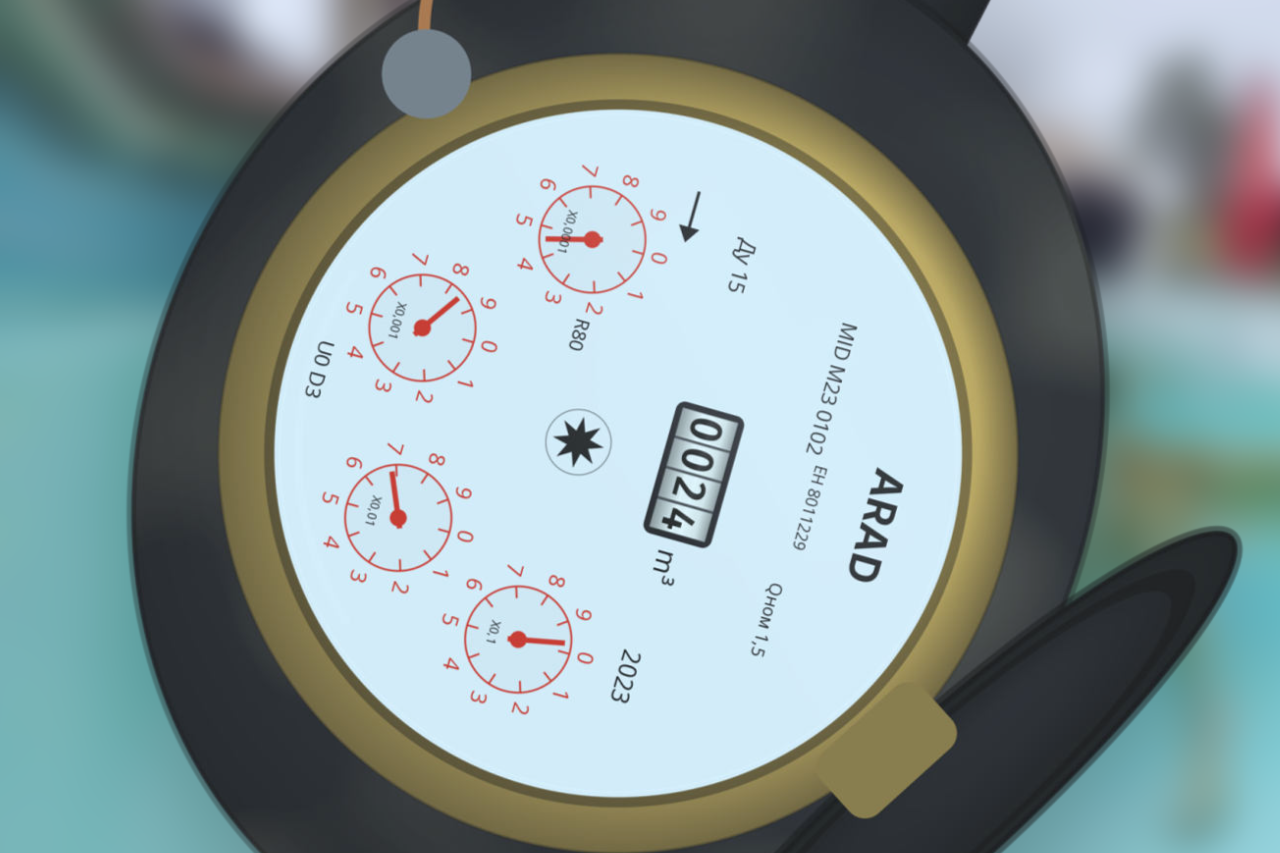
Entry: 23.9684,m³
